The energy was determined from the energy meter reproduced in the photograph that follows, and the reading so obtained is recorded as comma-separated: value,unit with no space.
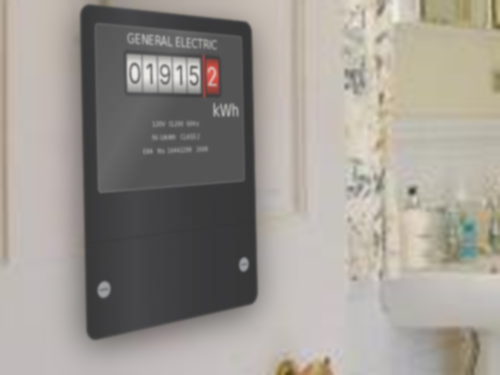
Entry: 1915.2,kWh
